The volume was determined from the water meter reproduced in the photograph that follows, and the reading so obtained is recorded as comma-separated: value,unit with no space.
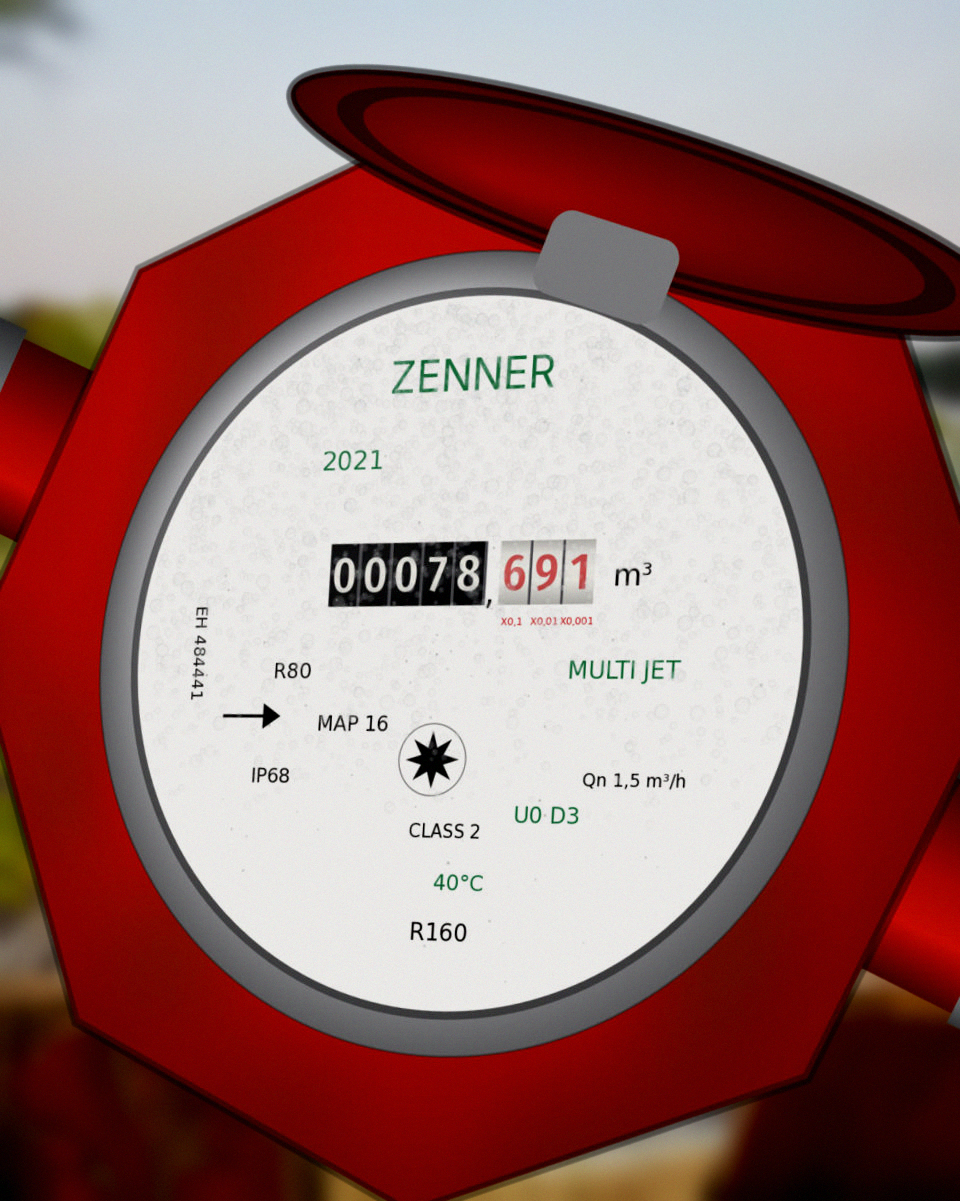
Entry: 78.691,m³
